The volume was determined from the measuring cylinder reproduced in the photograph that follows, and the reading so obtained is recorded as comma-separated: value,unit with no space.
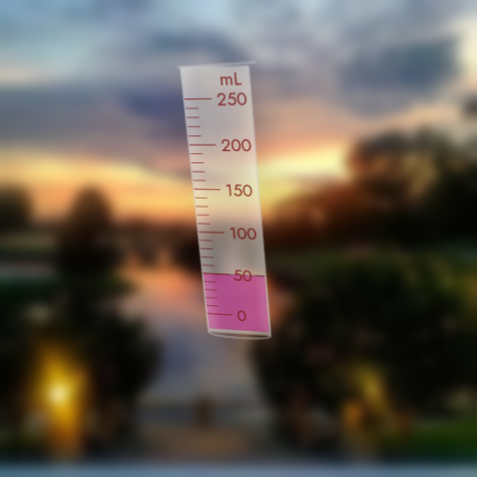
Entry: 50,mL
